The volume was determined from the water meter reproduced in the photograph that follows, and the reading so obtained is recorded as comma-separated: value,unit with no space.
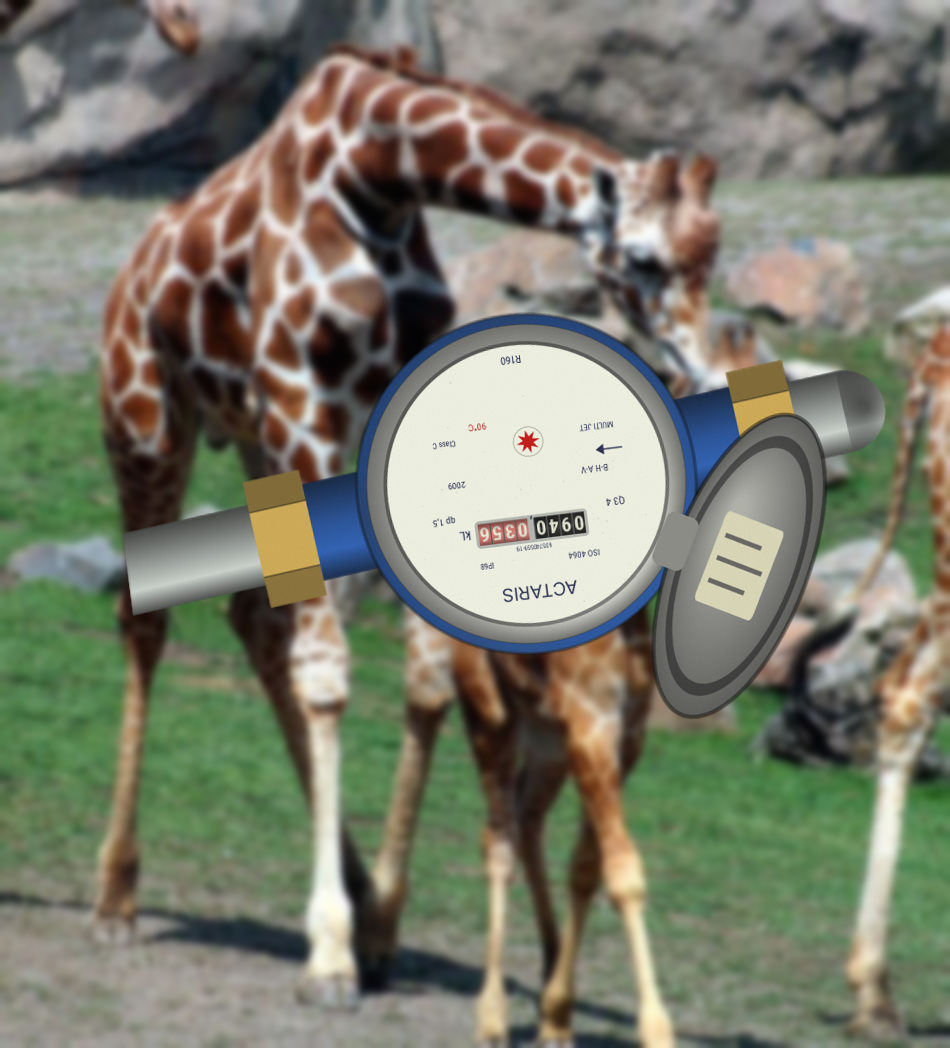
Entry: 940.0356,kL
